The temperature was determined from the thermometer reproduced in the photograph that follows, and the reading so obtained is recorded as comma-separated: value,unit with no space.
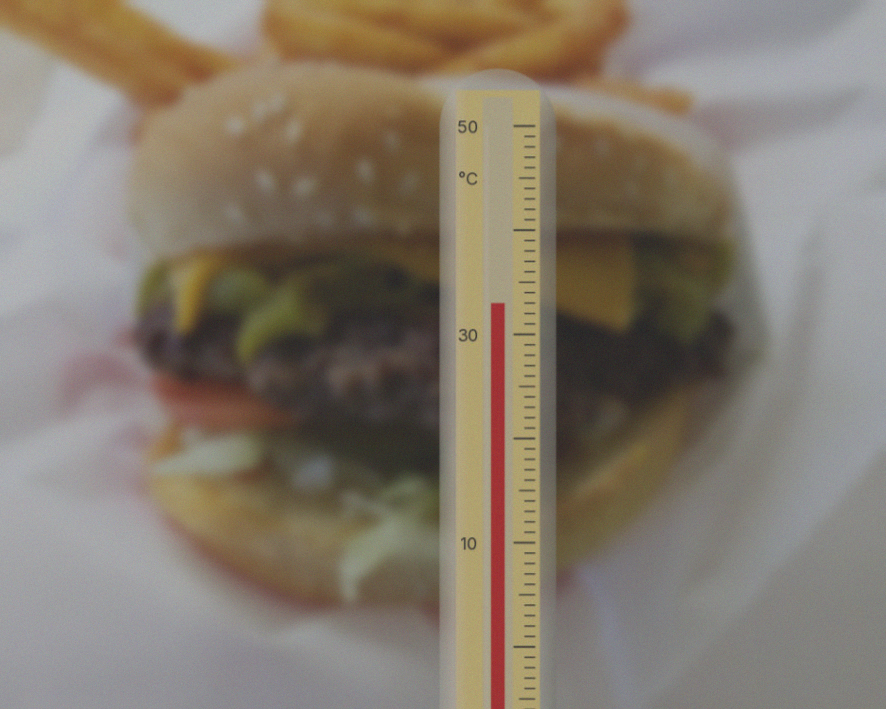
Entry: 33,°C
